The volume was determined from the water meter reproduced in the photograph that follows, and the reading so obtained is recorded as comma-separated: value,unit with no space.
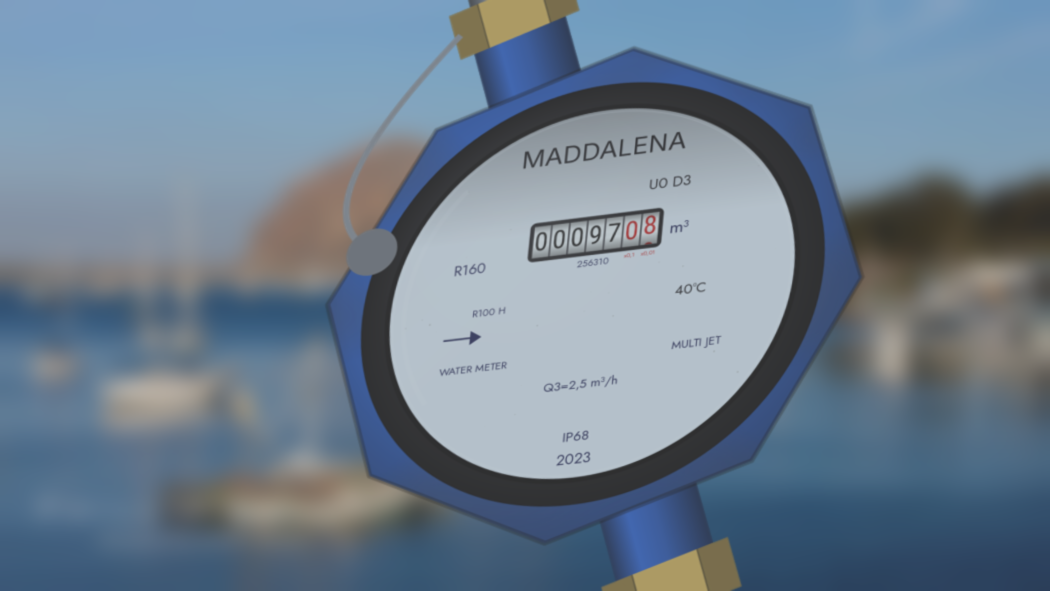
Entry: 97.08,m³
